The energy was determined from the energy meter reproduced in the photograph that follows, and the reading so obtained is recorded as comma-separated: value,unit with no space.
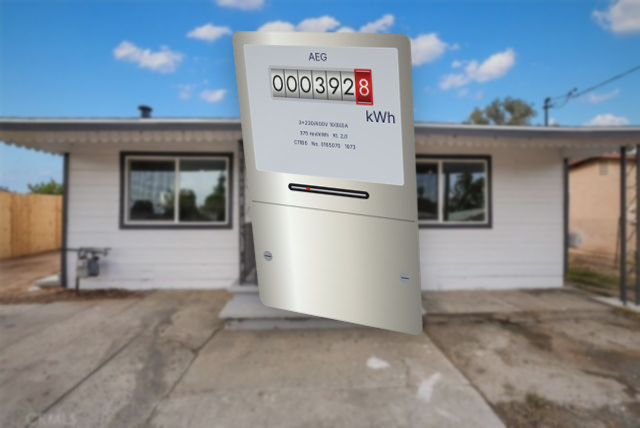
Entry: 392.8,kWh
